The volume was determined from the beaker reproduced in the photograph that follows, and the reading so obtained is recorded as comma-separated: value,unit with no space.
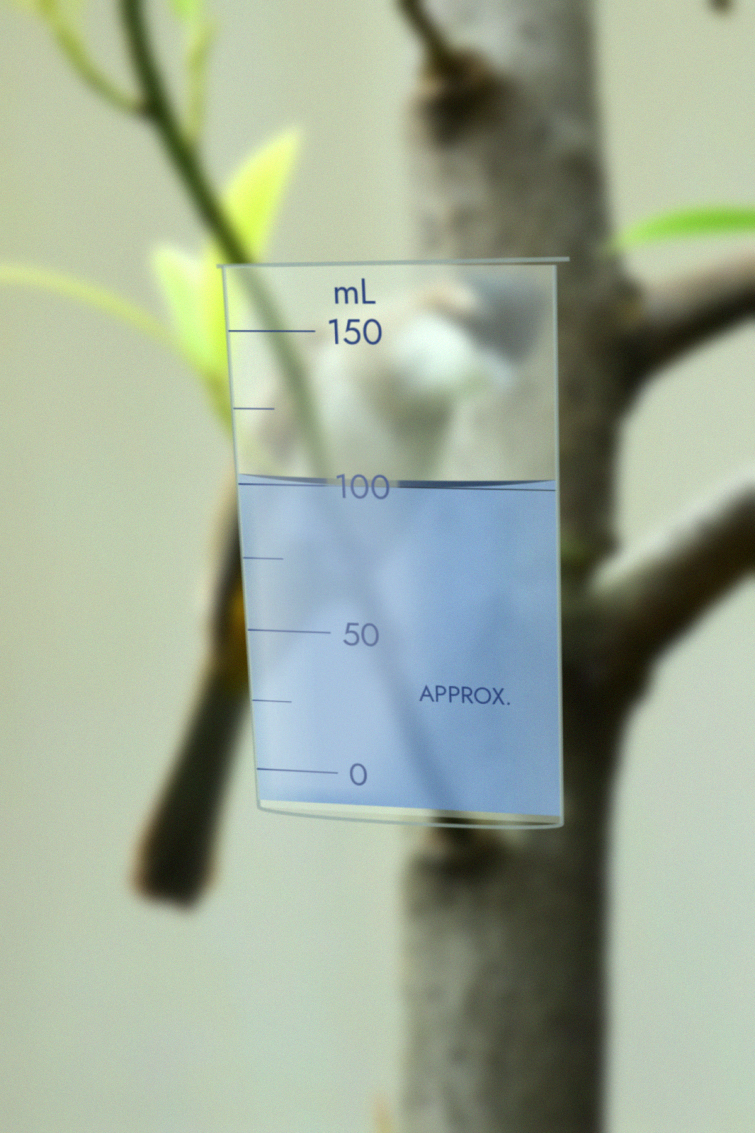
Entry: 100,mL
